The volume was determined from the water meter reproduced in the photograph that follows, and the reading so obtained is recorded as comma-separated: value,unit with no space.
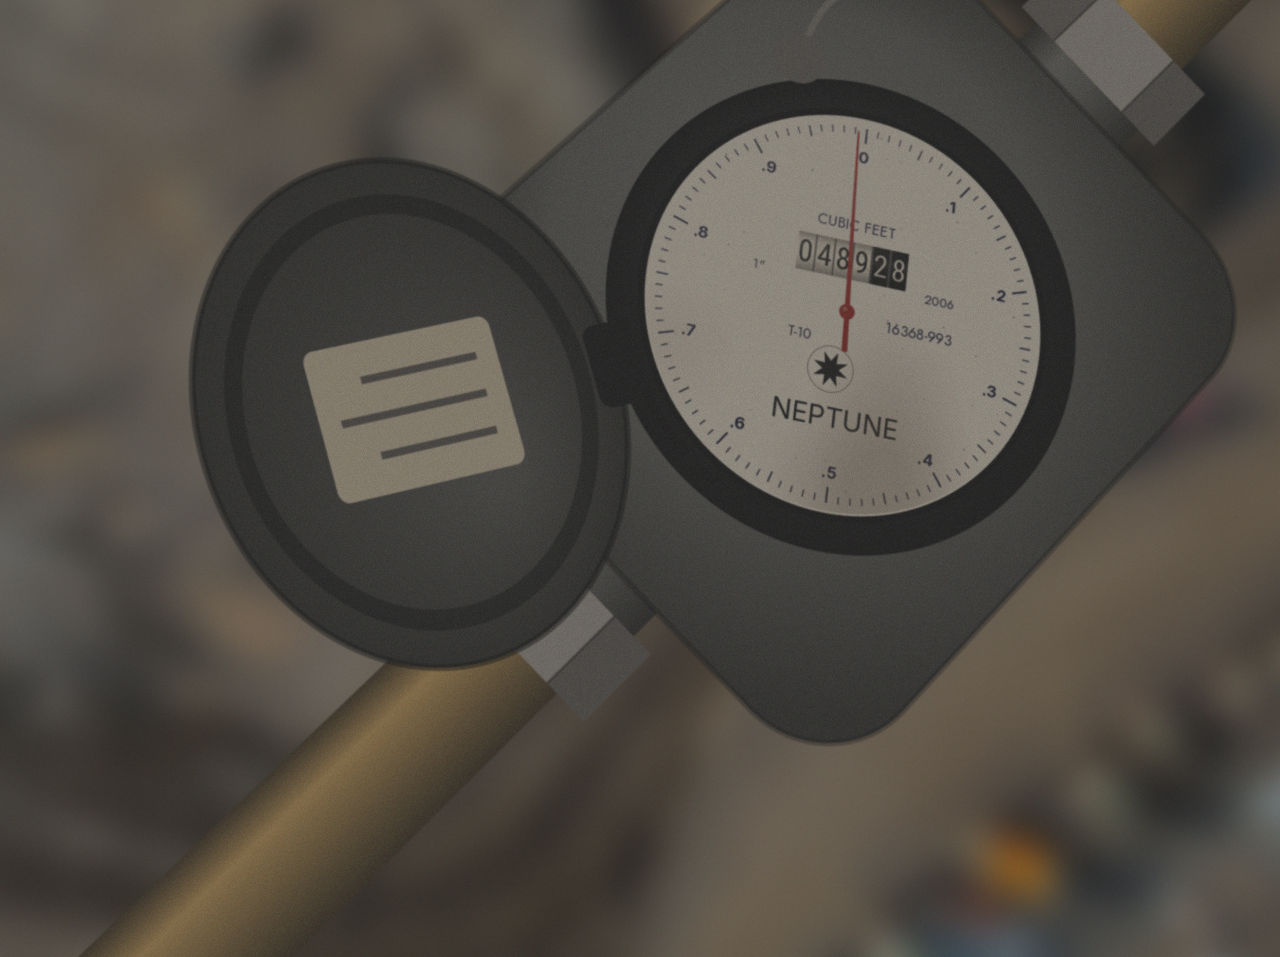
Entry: 48927.99,ft³
